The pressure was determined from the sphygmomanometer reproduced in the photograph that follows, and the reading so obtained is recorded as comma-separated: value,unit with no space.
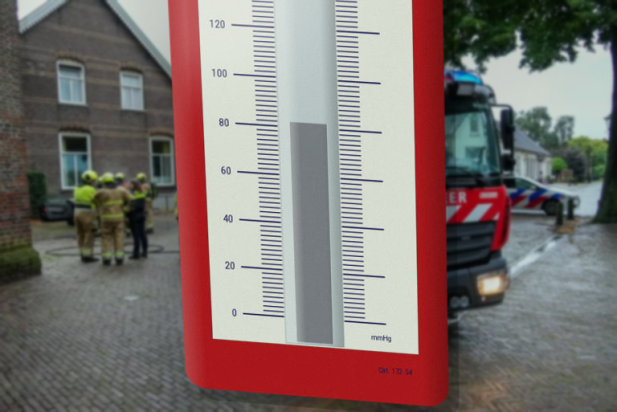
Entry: 82,mmHg
